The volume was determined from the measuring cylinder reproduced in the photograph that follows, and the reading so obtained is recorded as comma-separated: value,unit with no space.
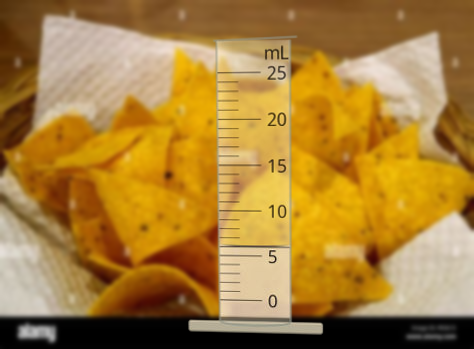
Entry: 6,mL
